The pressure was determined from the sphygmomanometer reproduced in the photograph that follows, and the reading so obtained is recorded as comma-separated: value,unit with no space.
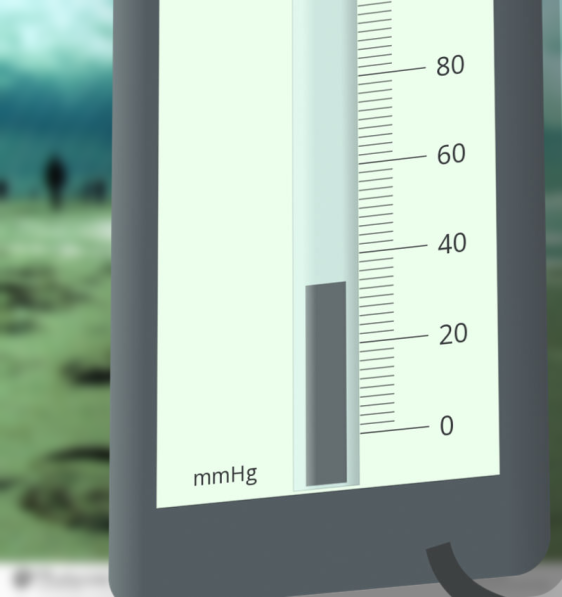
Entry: 34,mmHg
